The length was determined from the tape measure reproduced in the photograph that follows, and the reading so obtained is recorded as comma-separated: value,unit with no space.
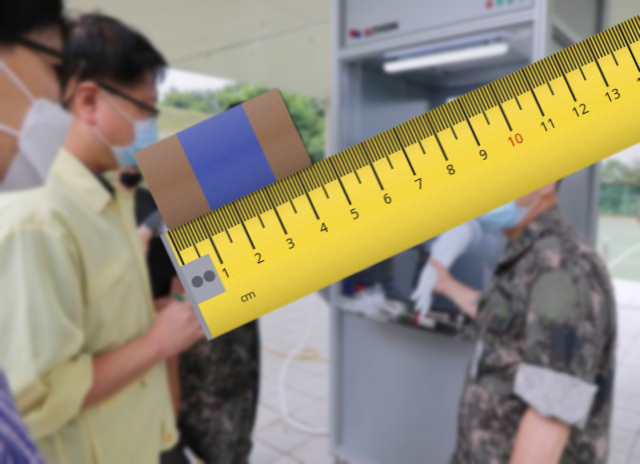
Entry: 4.5,cm
